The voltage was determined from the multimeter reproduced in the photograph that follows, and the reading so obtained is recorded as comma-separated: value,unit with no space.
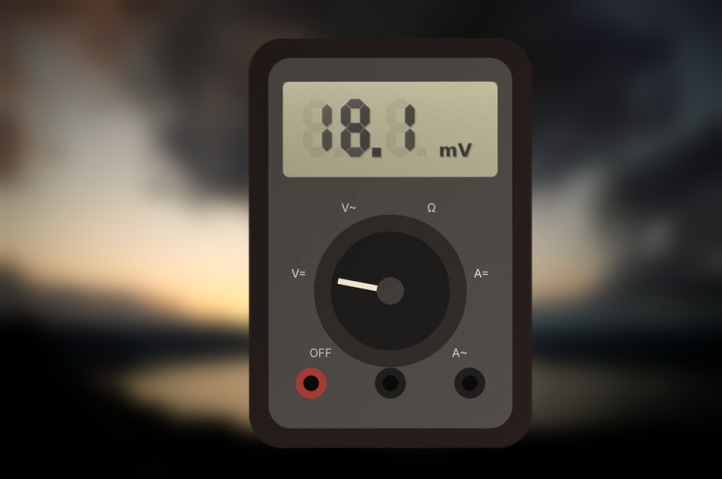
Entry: 18.1,mV
